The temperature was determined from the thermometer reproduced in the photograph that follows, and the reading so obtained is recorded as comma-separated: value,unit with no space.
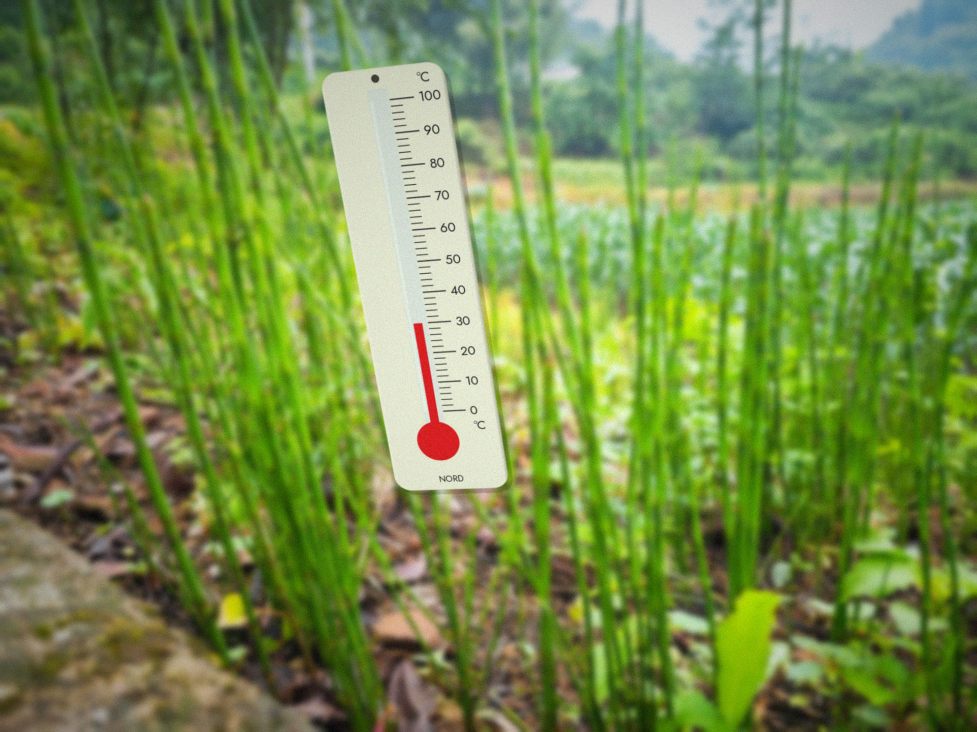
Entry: 30,°C
